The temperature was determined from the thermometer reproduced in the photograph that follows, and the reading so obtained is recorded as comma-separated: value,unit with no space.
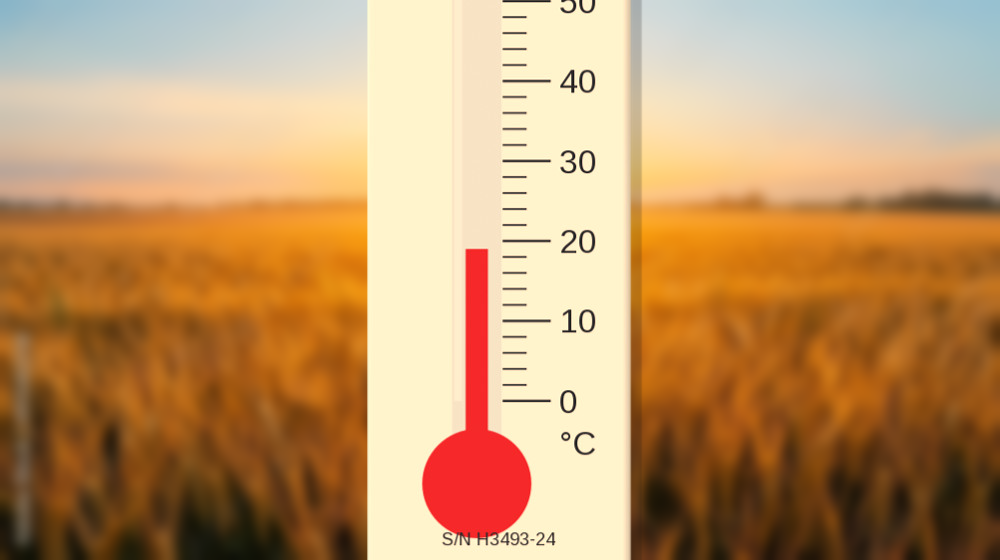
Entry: 19,°C
